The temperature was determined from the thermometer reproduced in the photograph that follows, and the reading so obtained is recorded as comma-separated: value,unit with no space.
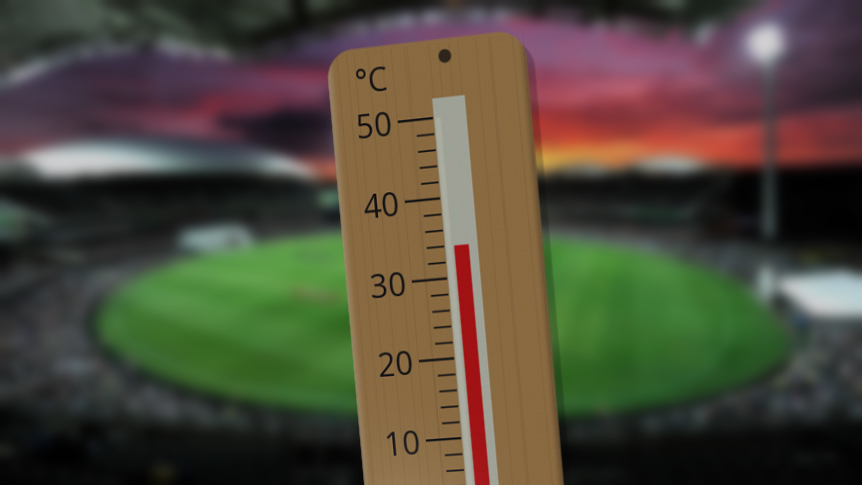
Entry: 34,°C
